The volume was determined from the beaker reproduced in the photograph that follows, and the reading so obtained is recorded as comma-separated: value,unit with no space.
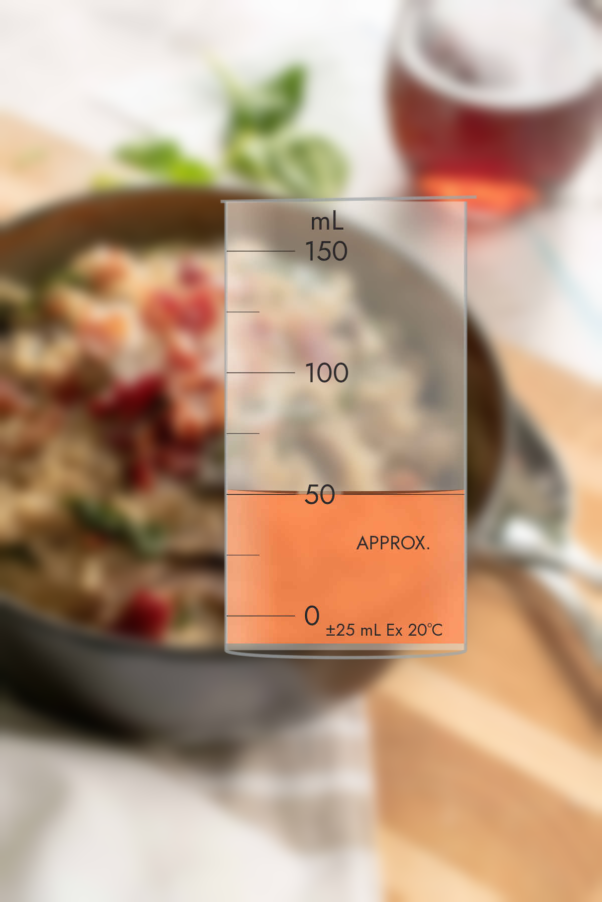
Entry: 50,mL
